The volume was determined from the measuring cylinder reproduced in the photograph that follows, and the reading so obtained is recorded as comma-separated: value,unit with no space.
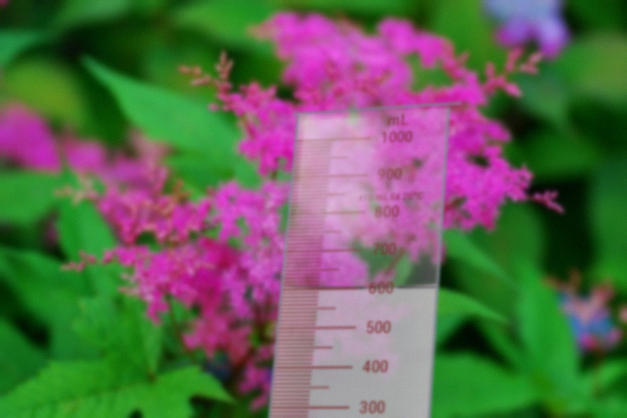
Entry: 600,mL
